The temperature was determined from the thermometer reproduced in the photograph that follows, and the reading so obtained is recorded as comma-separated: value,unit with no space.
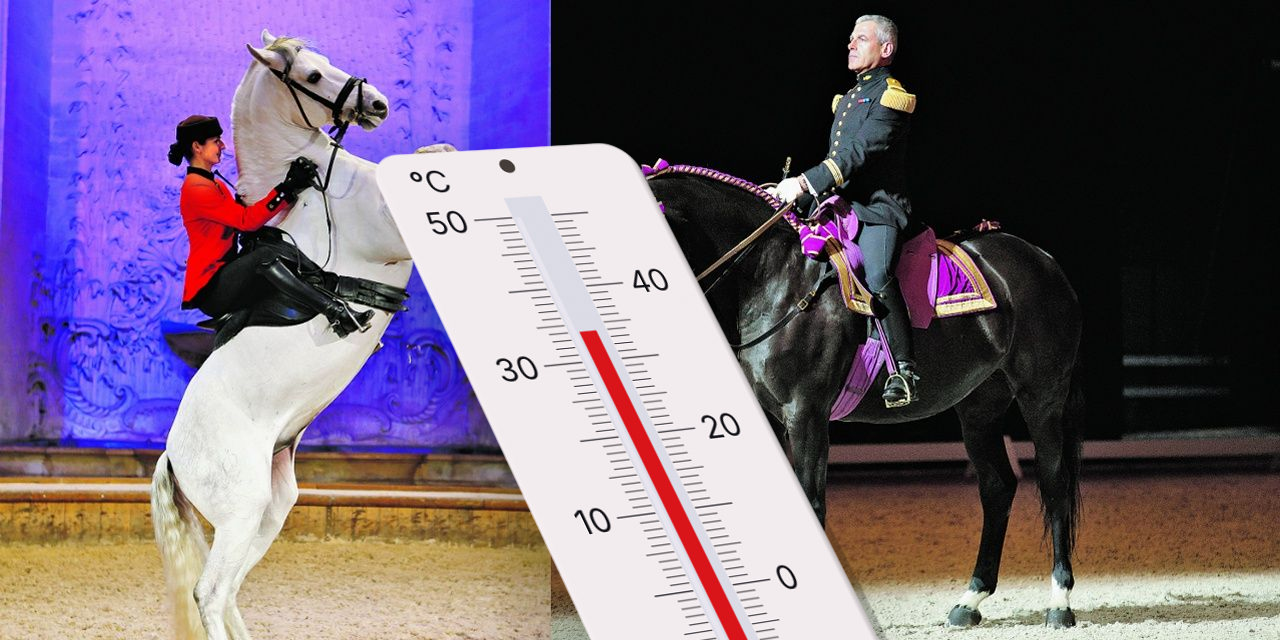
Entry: 34,°C
